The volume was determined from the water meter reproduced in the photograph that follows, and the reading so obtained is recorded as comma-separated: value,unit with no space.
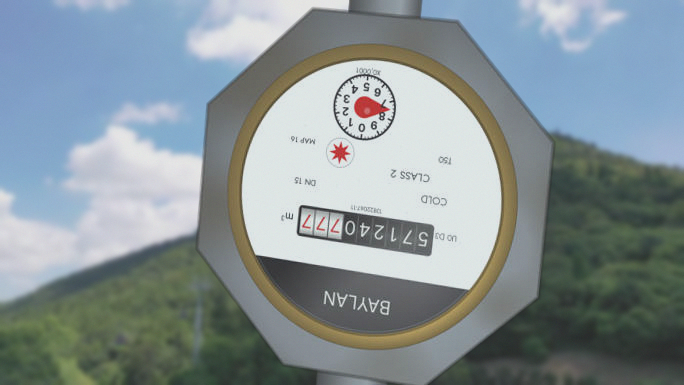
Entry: 571240.7777,m³
